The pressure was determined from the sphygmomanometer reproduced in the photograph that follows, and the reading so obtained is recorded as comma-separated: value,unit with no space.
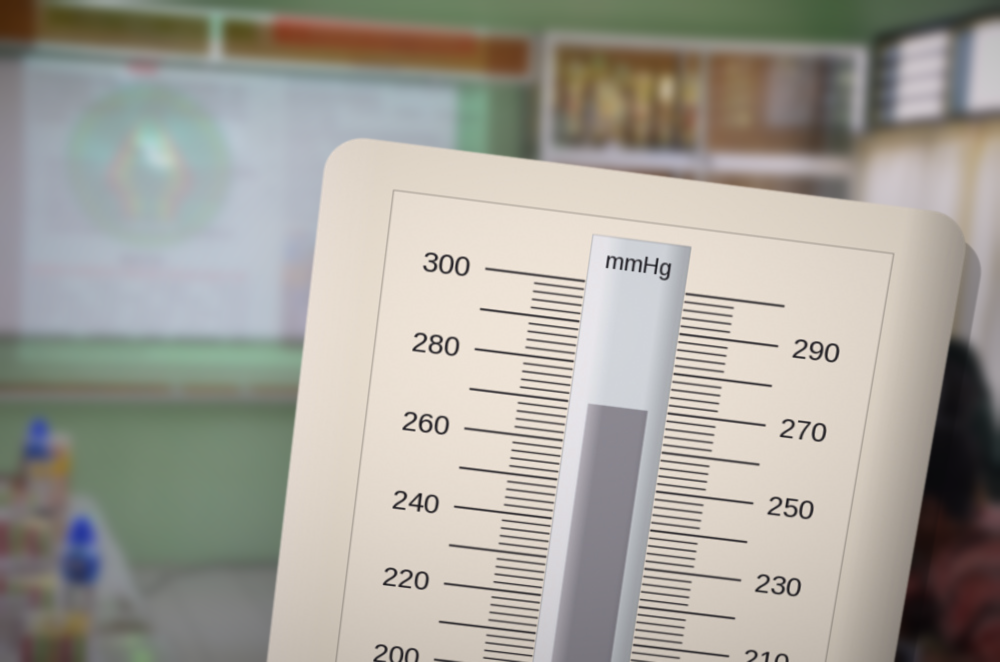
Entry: 270,mmHg
